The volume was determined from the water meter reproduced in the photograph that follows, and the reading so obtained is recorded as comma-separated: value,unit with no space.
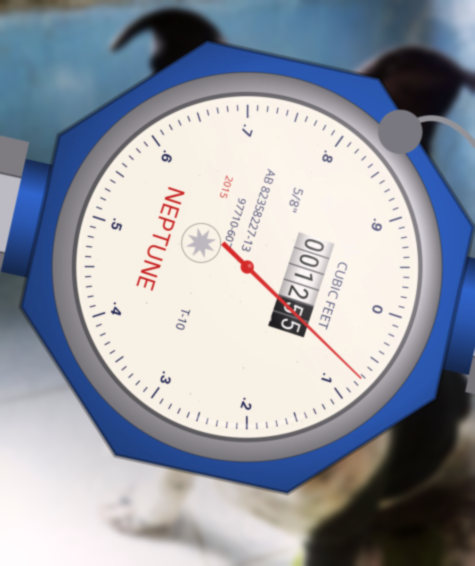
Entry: 1255.07,ft³
